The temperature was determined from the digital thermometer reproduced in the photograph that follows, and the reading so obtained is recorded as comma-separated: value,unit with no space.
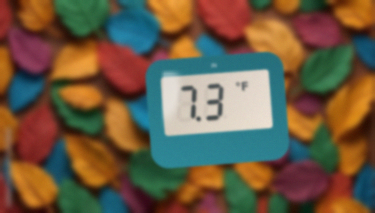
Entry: 7.3,°F
